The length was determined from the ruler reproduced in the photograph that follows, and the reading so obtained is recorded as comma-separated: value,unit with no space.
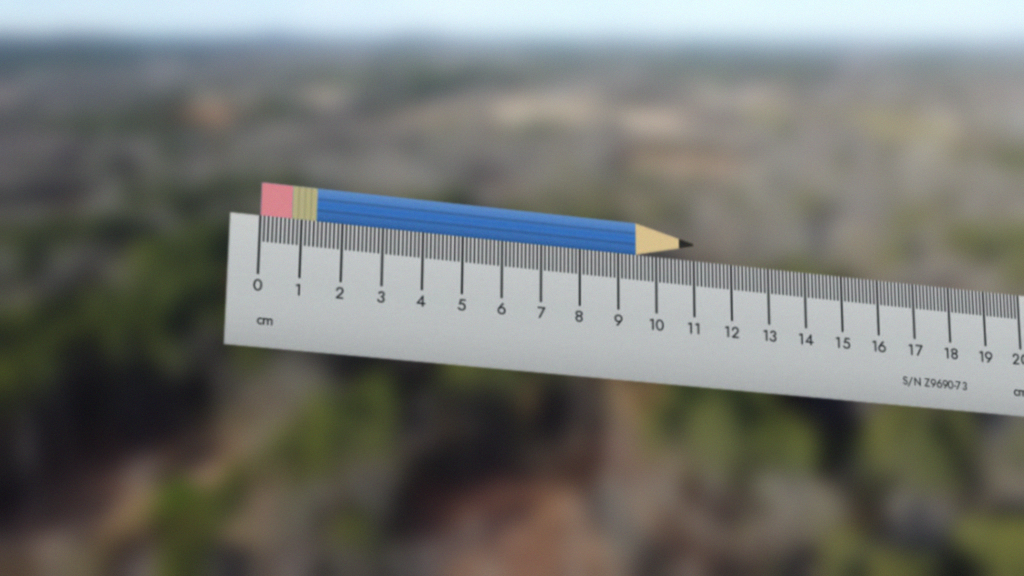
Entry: 11,cm
